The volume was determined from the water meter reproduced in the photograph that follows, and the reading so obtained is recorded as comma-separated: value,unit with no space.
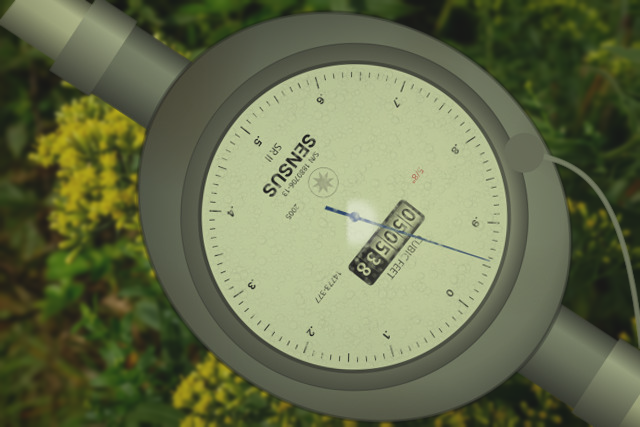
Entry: 50537.94,ft³
